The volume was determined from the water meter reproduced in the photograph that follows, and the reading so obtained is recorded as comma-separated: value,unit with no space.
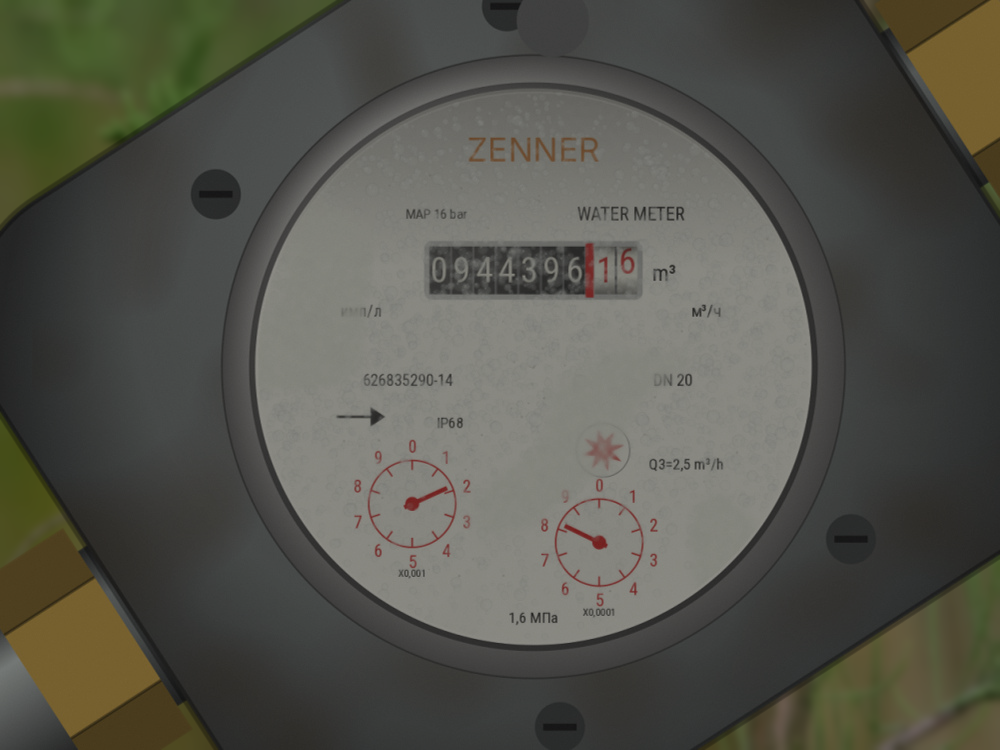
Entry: 944396.1618,m³
